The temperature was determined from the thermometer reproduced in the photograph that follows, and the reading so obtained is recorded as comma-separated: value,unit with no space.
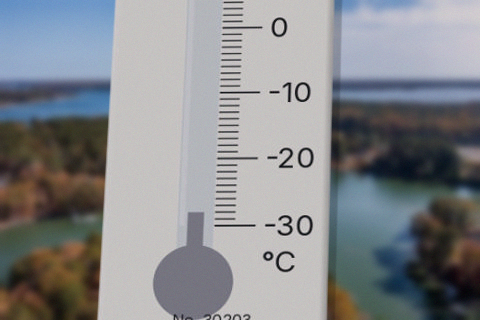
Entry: -28,°C
